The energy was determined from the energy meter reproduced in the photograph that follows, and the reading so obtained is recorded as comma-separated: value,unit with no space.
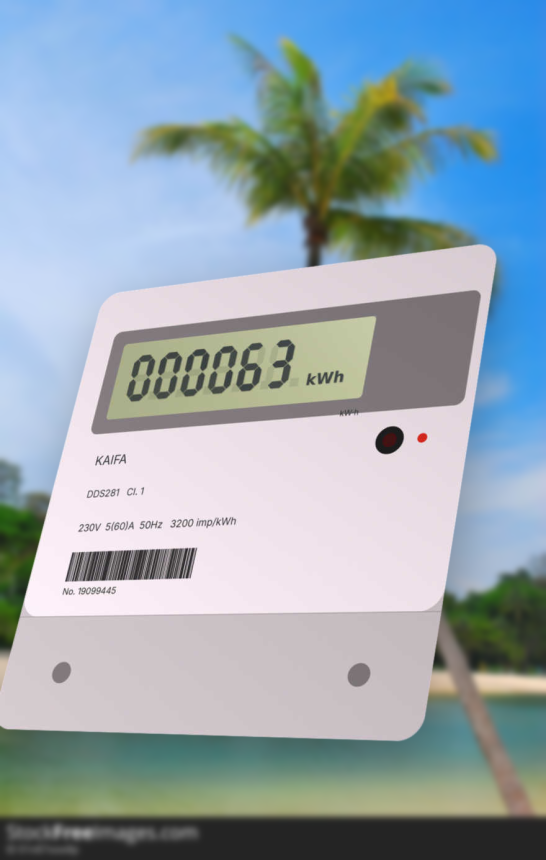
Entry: 63,kWh
